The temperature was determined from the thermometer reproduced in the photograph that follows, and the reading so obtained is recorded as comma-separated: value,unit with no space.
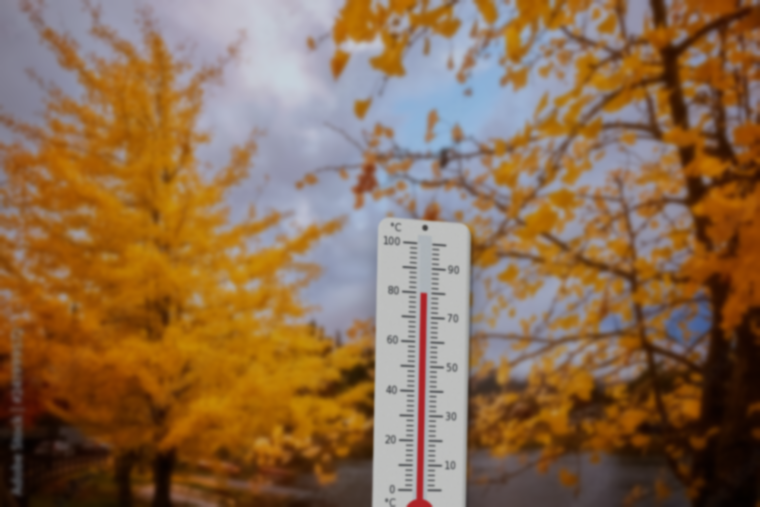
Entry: 80,°C
